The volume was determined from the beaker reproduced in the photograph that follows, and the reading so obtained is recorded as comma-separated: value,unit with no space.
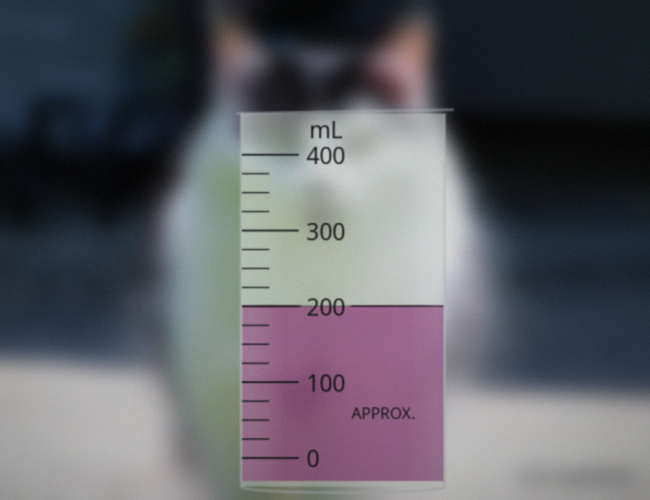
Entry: 200,mL
